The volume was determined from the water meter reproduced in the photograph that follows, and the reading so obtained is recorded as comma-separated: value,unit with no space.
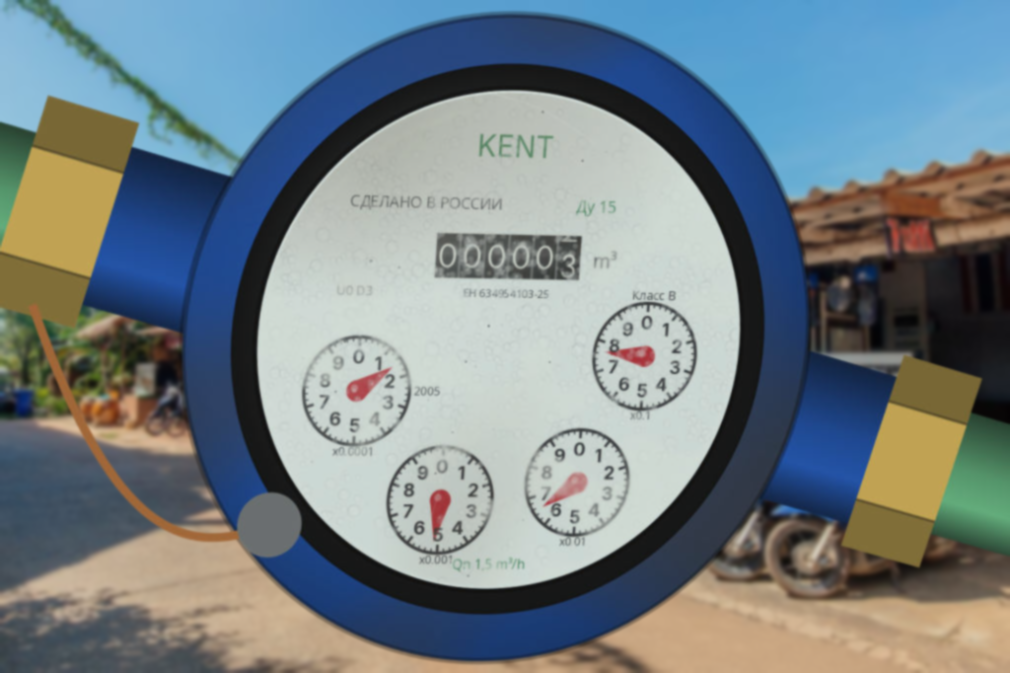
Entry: 2.7651,m³
